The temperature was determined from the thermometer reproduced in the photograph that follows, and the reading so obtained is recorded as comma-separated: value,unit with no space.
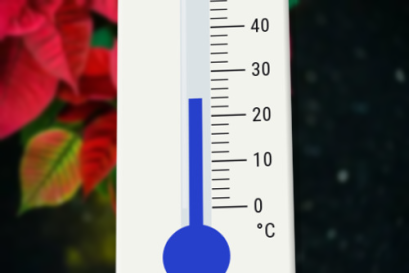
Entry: 24,°C
